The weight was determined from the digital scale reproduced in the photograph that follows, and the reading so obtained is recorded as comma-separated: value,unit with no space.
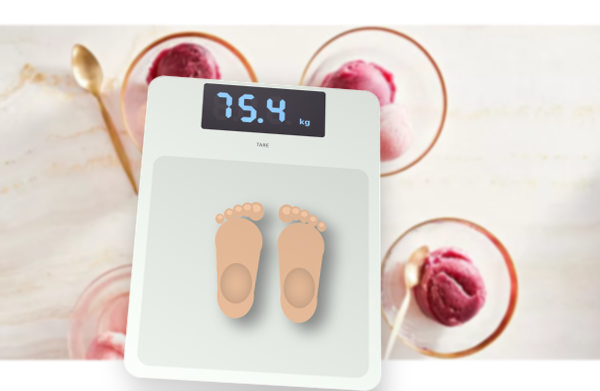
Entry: 75.4,kg
